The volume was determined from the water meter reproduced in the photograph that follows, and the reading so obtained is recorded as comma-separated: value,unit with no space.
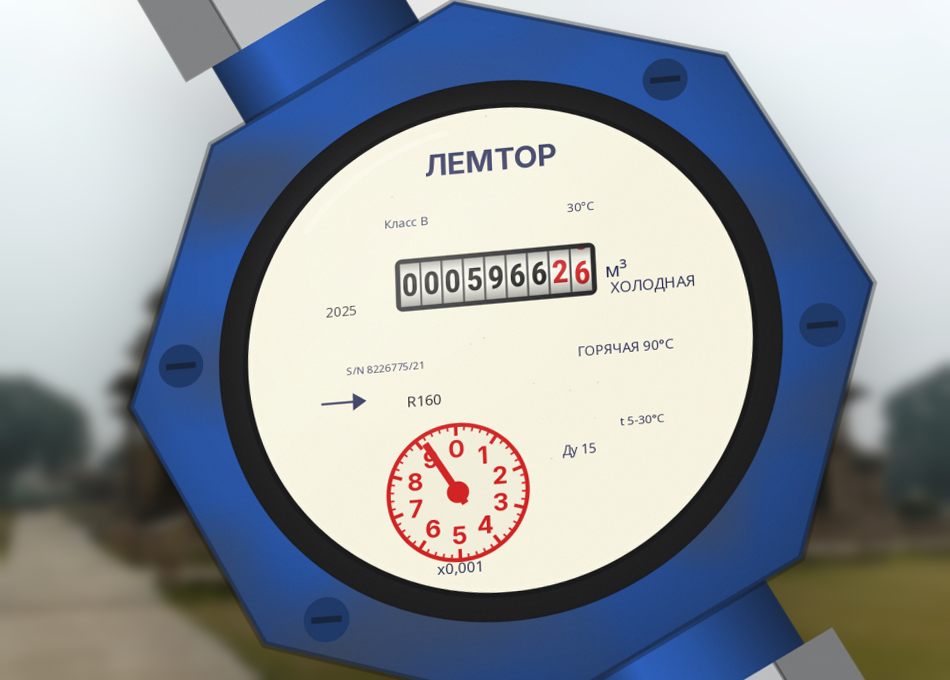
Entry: 5966.259,m³
